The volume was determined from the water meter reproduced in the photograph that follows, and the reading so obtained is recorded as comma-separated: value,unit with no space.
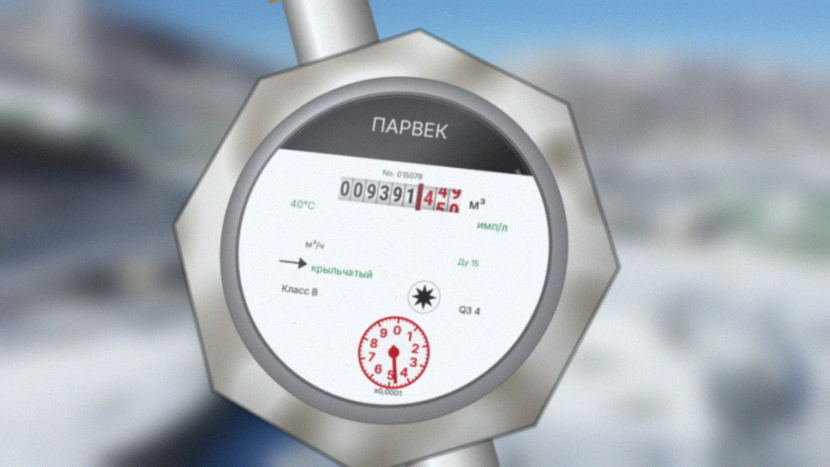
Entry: 9391.4494,m³
